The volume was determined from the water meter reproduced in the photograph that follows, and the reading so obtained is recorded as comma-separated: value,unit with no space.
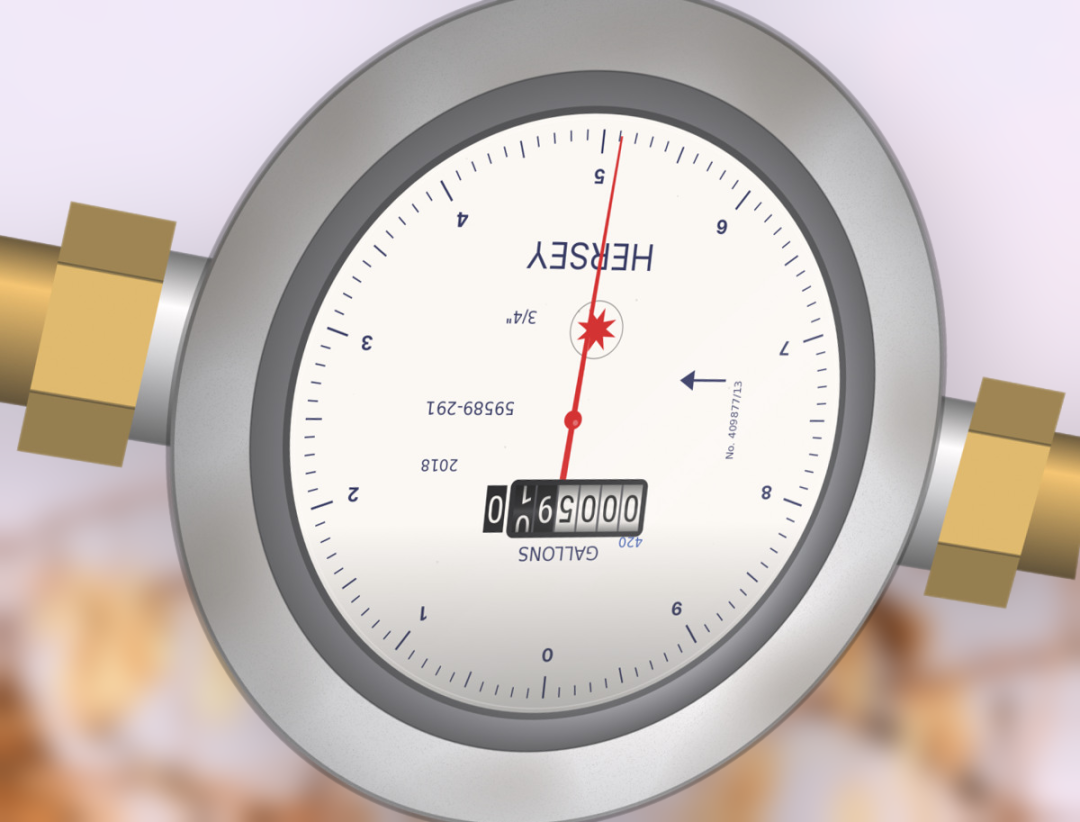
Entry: 5905.1,gal
